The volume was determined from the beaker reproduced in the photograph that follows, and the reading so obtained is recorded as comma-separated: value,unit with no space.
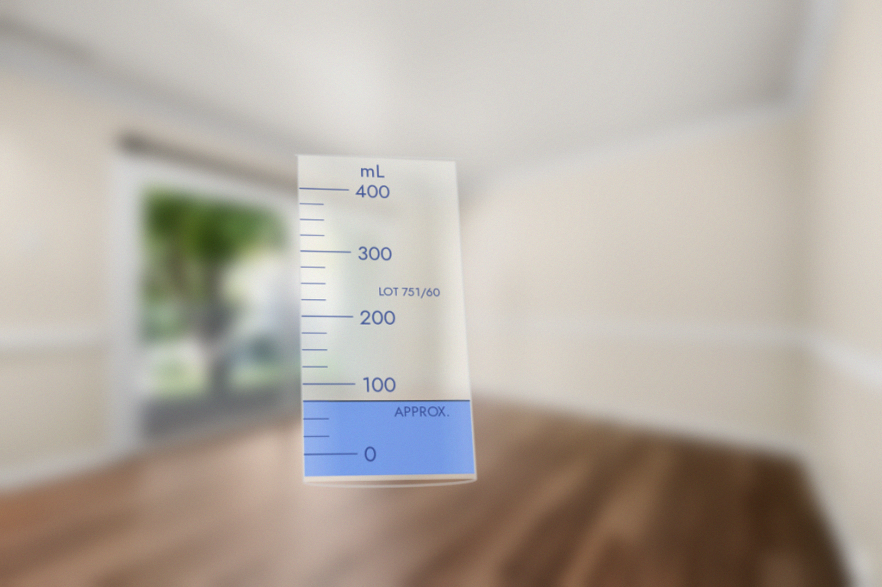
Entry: 75,mL
